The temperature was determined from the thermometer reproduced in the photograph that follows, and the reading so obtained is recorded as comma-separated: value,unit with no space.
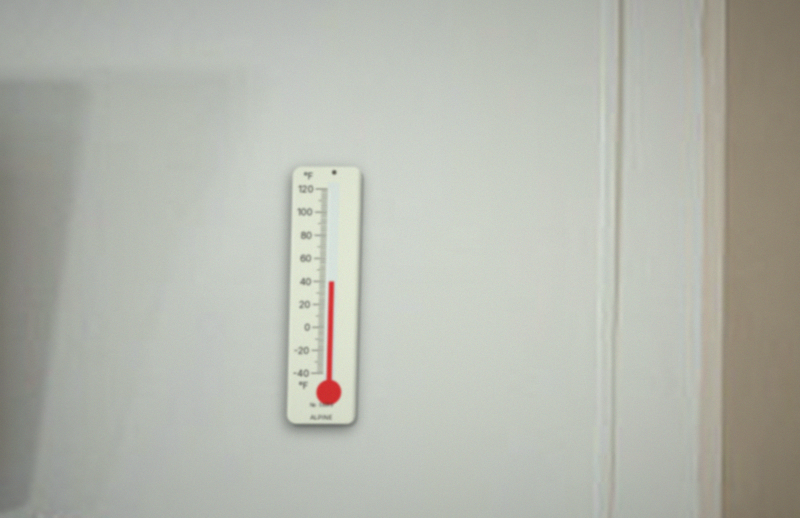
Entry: 40,°F
